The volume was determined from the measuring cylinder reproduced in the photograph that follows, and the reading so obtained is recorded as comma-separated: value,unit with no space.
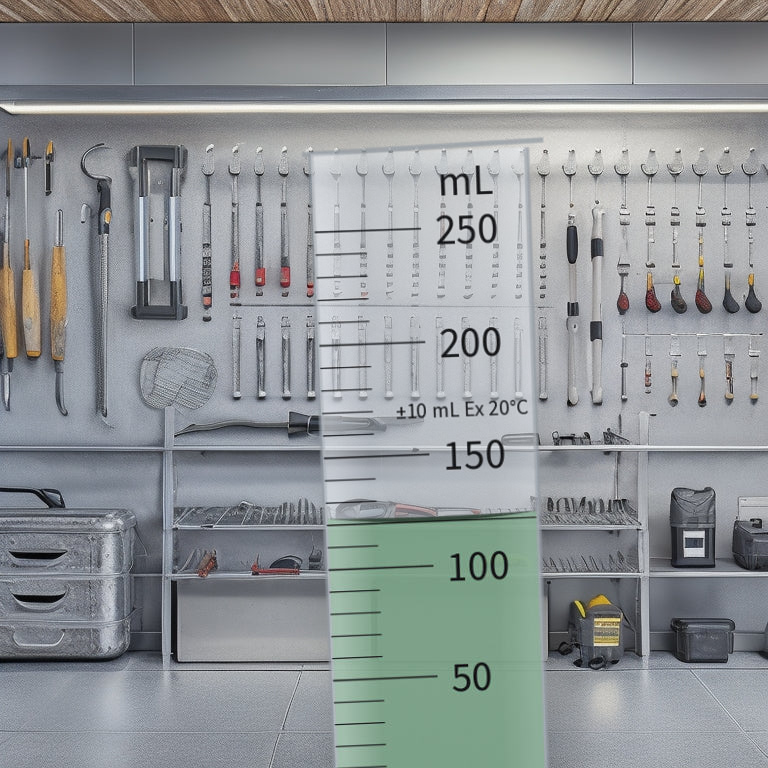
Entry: 120,mL
